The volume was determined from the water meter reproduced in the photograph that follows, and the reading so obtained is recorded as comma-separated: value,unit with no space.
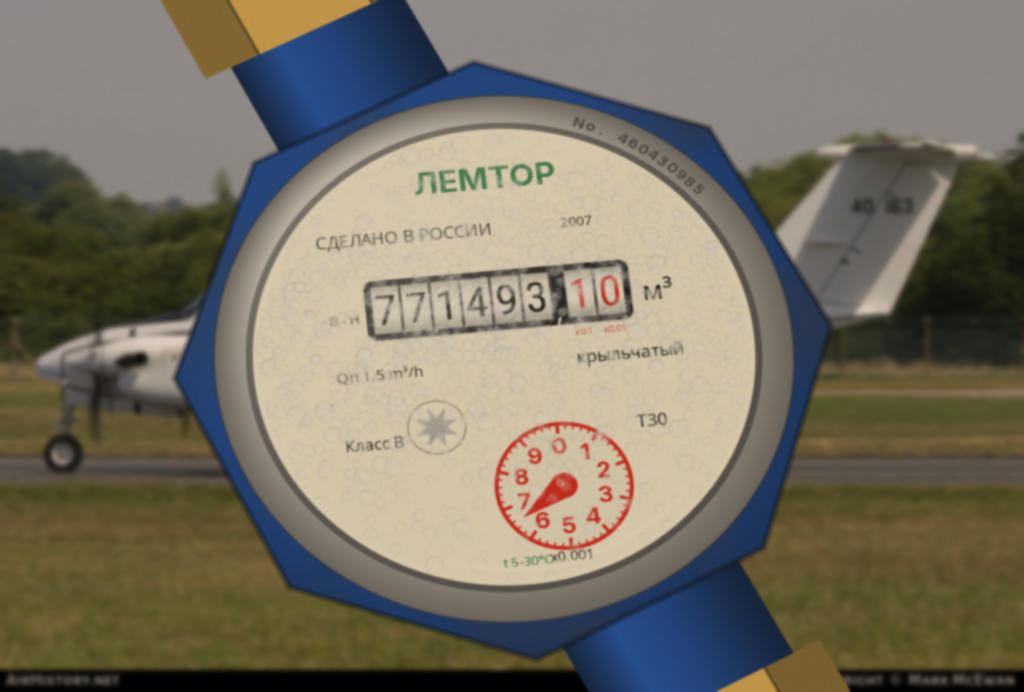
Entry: 771493.106,m³
